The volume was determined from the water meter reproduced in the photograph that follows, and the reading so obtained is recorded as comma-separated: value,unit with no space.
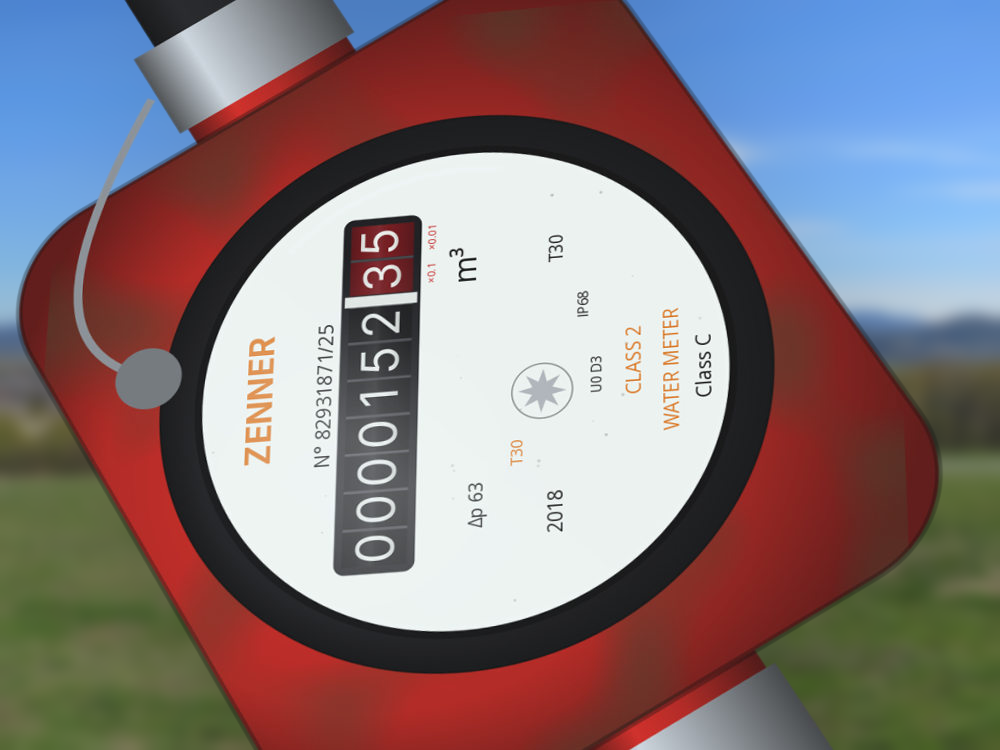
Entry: 152.35,m³
